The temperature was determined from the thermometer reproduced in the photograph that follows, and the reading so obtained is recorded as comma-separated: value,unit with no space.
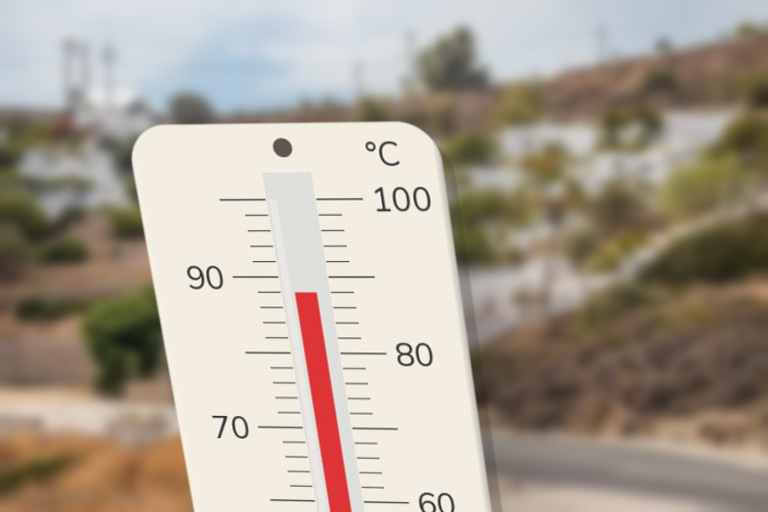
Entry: 88,°C
